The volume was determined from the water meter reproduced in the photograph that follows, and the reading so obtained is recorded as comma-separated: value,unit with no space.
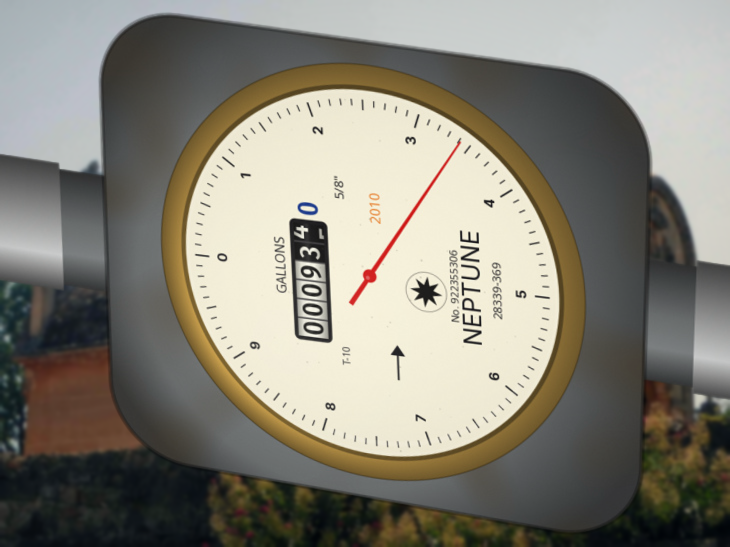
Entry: 9343.4,gal
